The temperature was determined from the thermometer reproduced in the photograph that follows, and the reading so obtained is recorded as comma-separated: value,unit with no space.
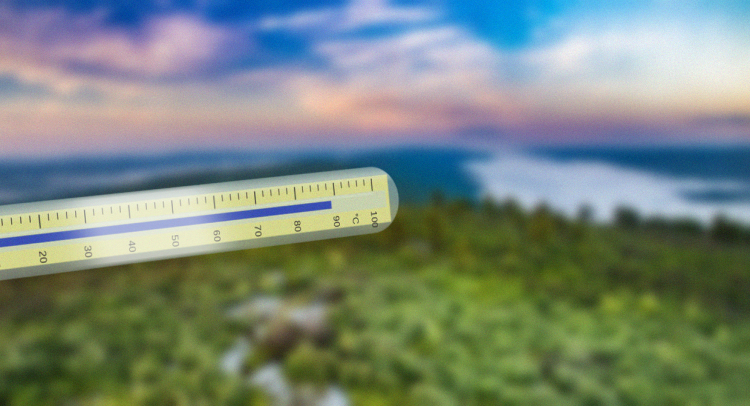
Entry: 89,°C
